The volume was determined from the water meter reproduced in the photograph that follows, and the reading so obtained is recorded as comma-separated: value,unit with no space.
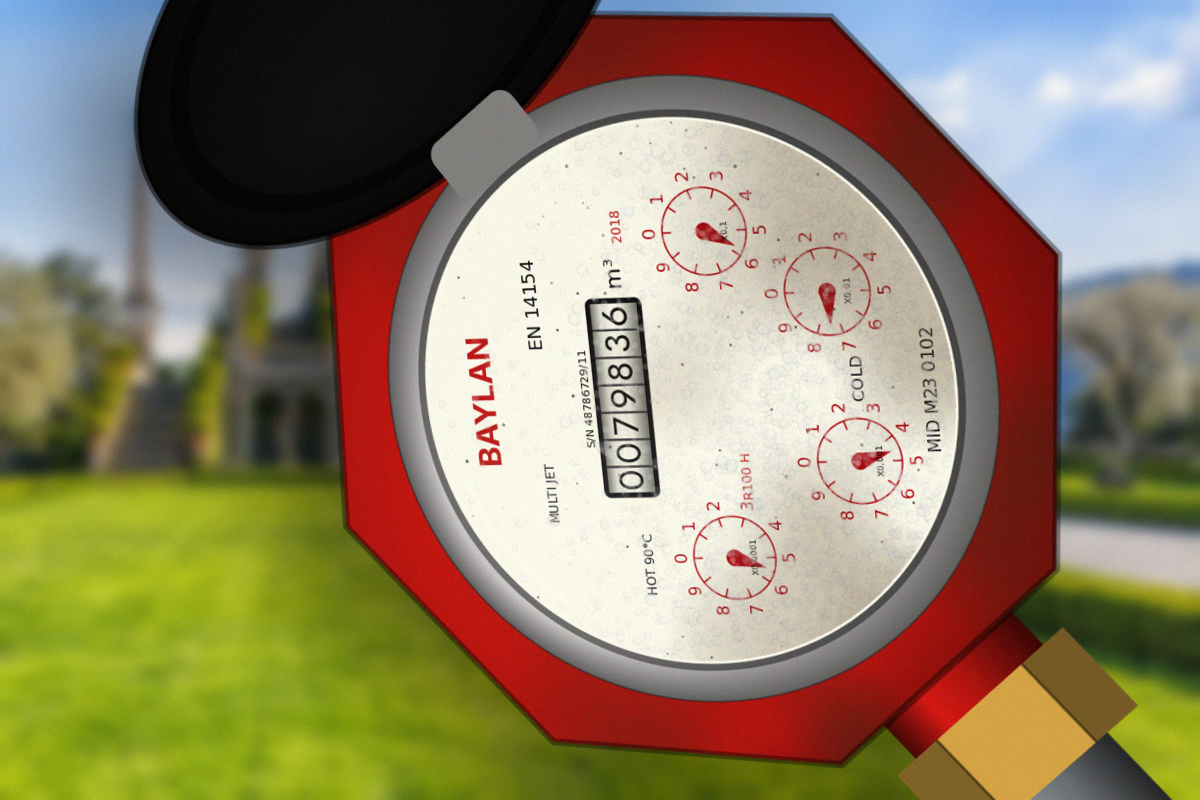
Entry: 79836.5745,m³
